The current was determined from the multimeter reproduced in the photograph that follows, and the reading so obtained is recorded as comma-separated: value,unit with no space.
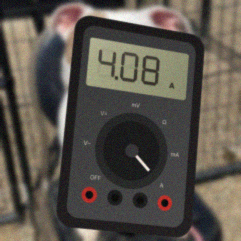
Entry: 4.08,A
